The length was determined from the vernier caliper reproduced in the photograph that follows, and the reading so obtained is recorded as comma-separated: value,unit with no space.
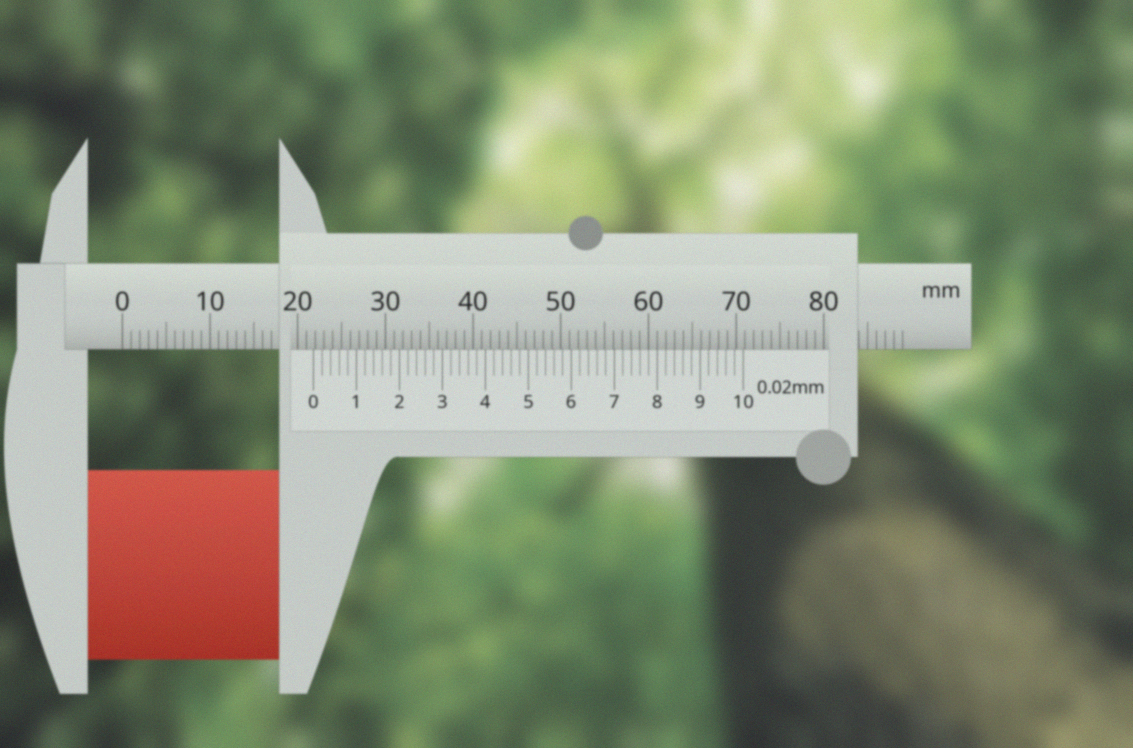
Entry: 21.8,mm
